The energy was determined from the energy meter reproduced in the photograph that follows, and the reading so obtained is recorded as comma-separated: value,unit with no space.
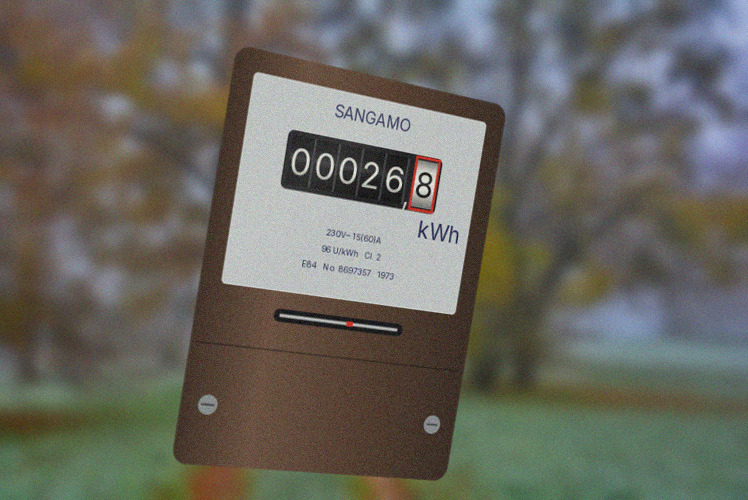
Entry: 26.8,kWh
